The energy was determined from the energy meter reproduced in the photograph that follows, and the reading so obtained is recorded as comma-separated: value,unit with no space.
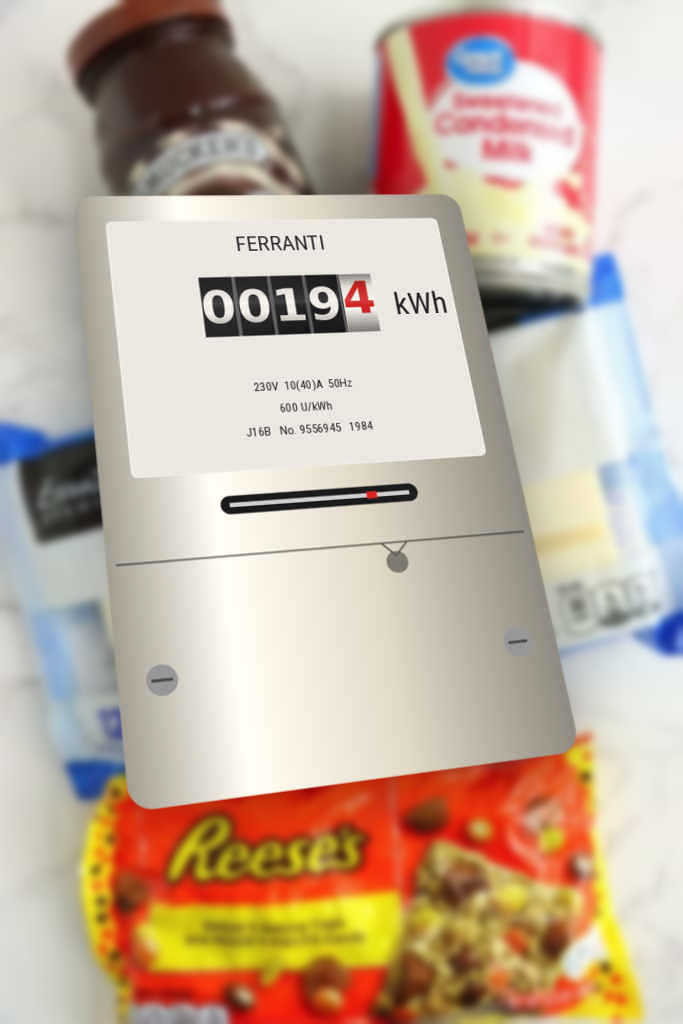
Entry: 19.4,kWh
